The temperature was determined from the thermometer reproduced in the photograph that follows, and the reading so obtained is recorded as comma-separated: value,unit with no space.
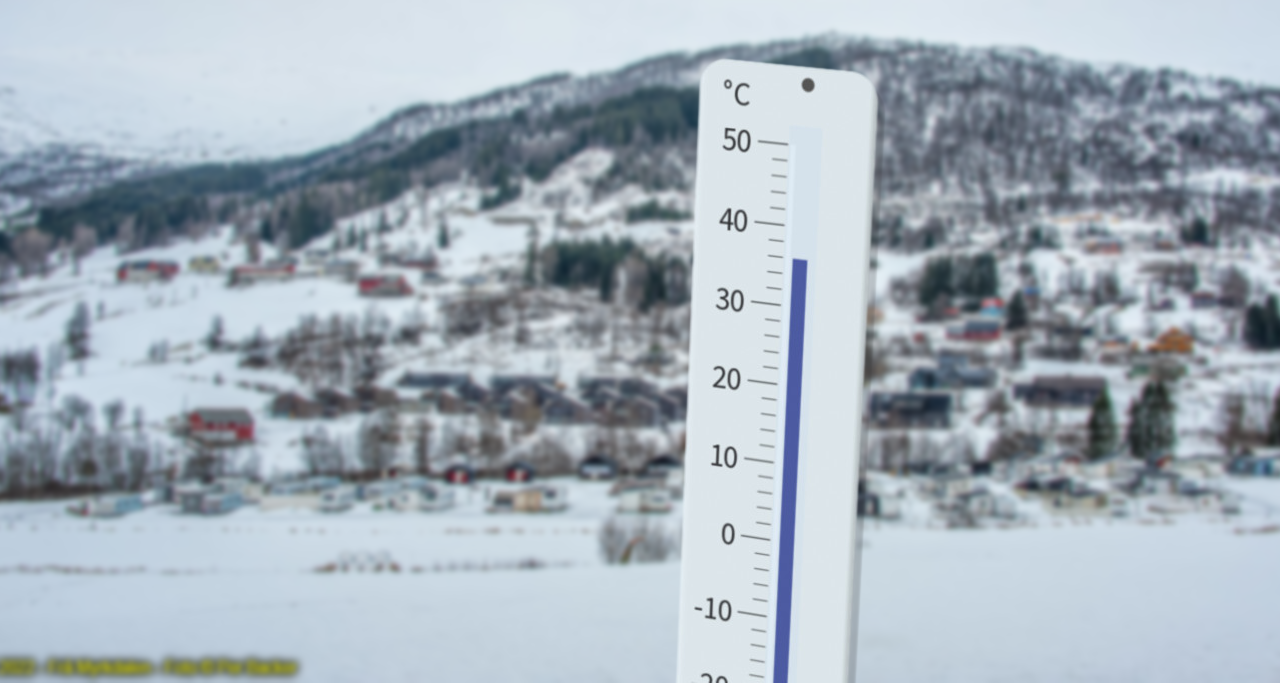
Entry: 36,°C
